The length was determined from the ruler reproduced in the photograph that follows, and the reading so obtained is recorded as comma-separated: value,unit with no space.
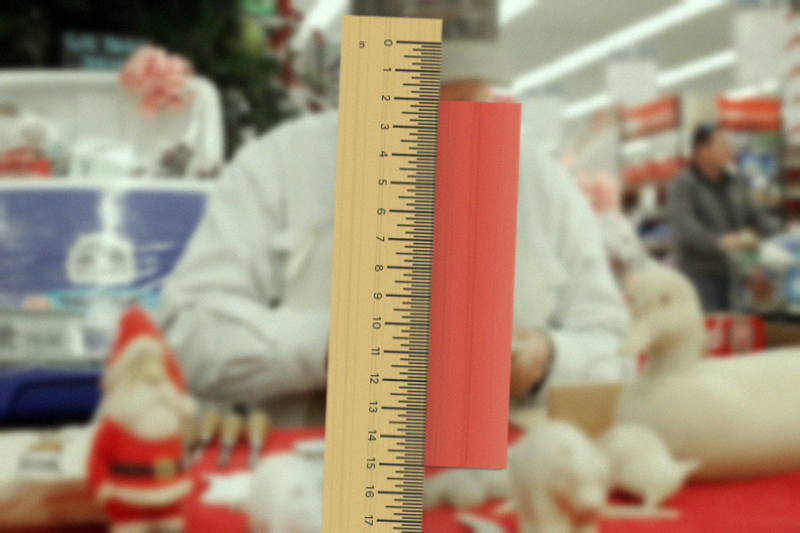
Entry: 13,in
